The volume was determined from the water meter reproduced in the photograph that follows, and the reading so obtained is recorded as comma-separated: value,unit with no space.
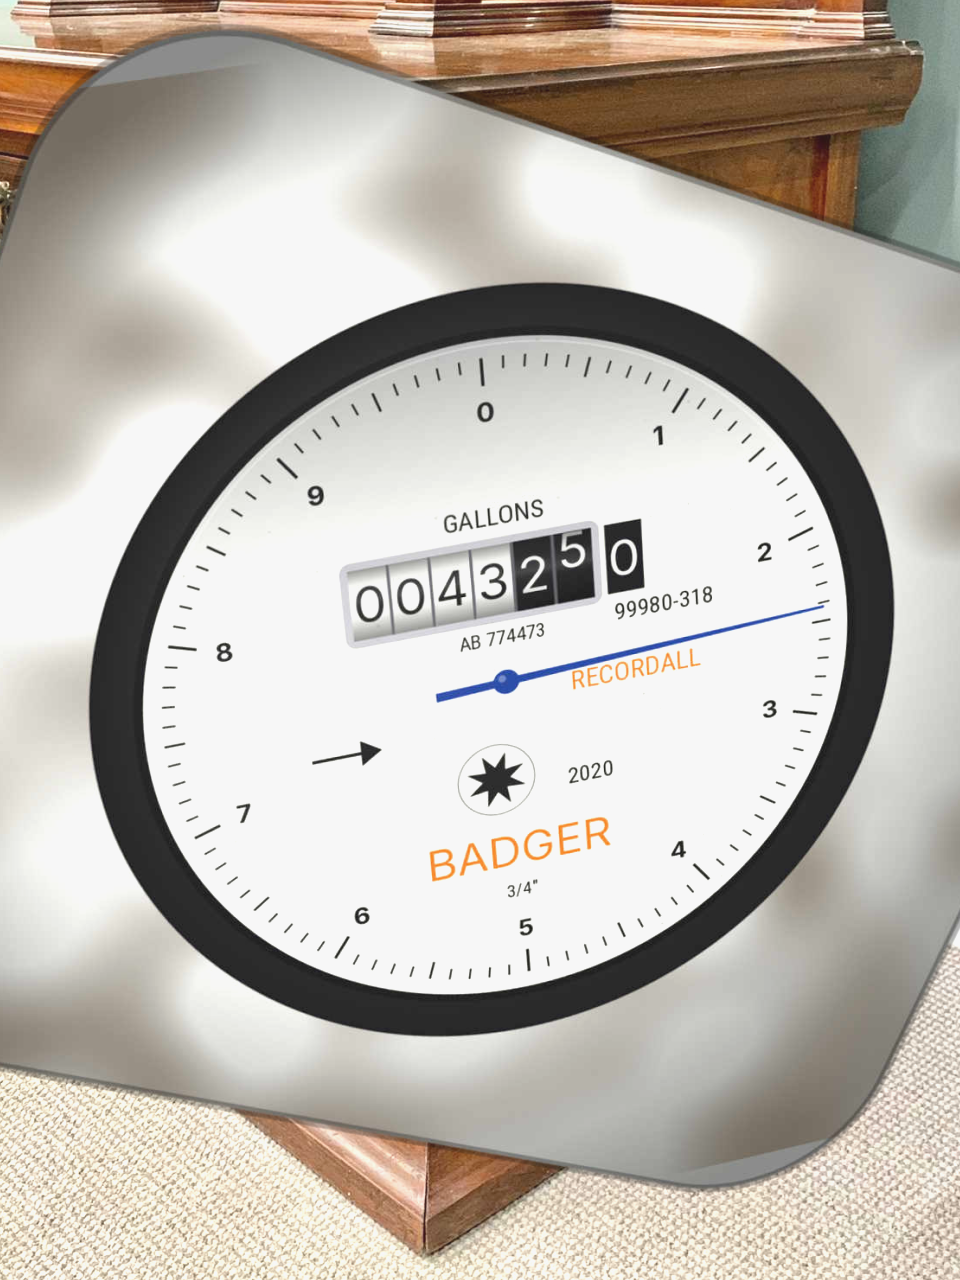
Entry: 43252.4,gal
